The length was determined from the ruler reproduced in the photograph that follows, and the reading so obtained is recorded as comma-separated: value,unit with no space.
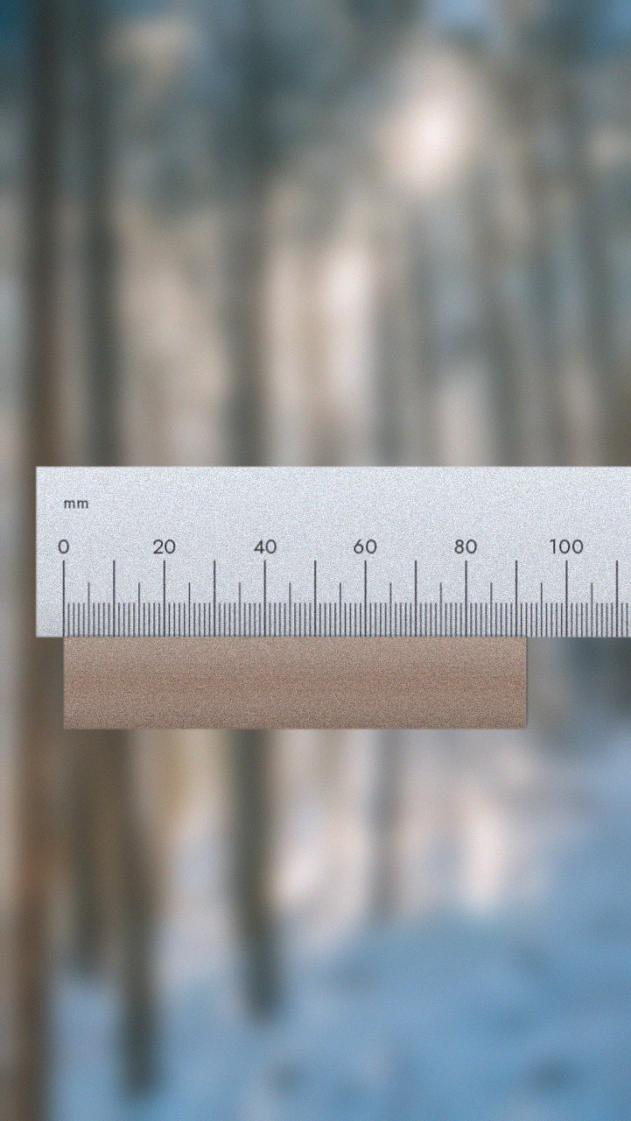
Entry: 92,mm
